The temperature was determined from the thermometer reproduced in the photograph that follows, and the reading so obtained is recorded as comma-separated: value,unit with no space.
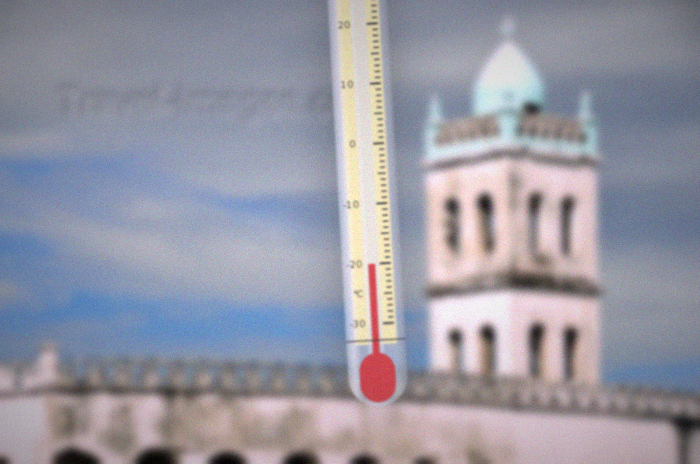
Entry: -20,°C
